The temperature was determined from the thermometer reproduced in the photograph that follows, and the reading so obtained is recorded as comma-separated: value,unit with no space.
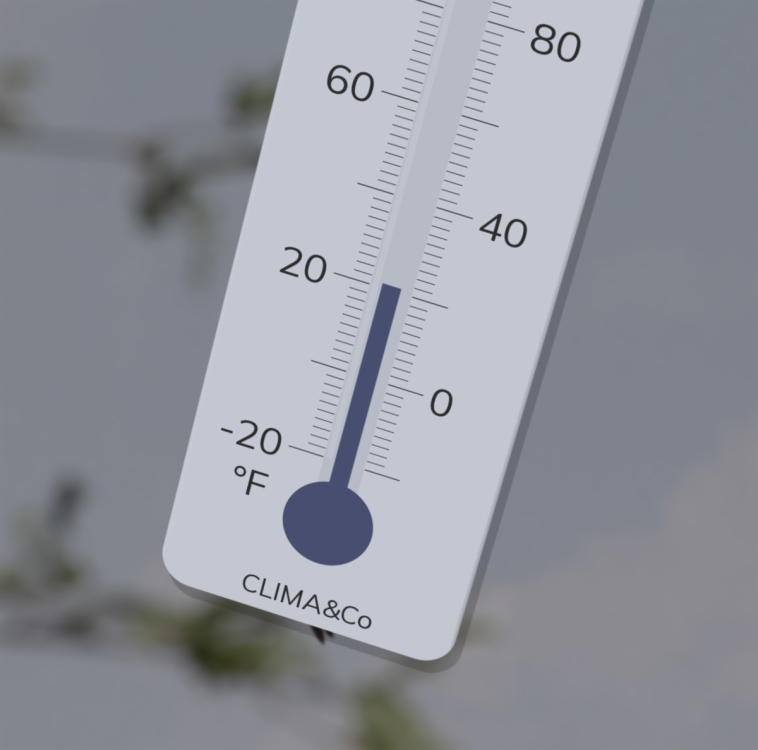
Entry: 21,°F
